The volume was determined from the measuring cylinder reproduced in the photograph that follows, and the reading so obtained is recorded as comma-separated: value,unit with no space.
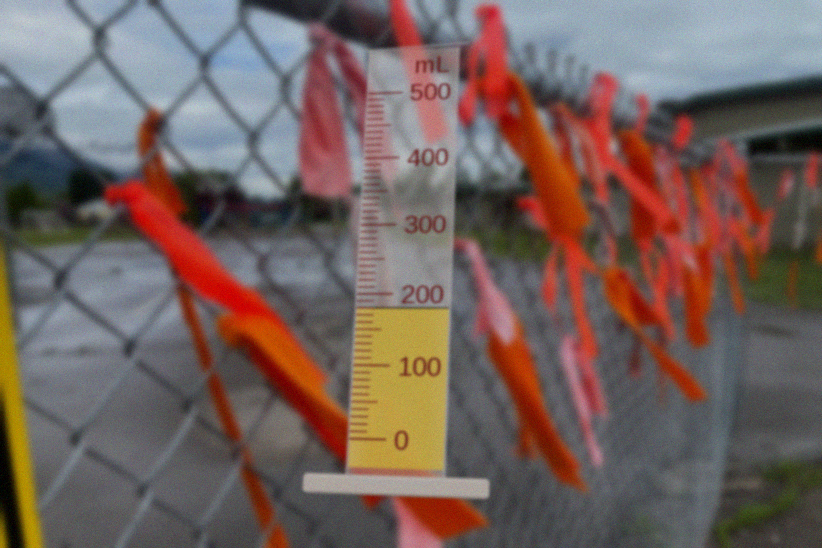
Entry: 180,mL
